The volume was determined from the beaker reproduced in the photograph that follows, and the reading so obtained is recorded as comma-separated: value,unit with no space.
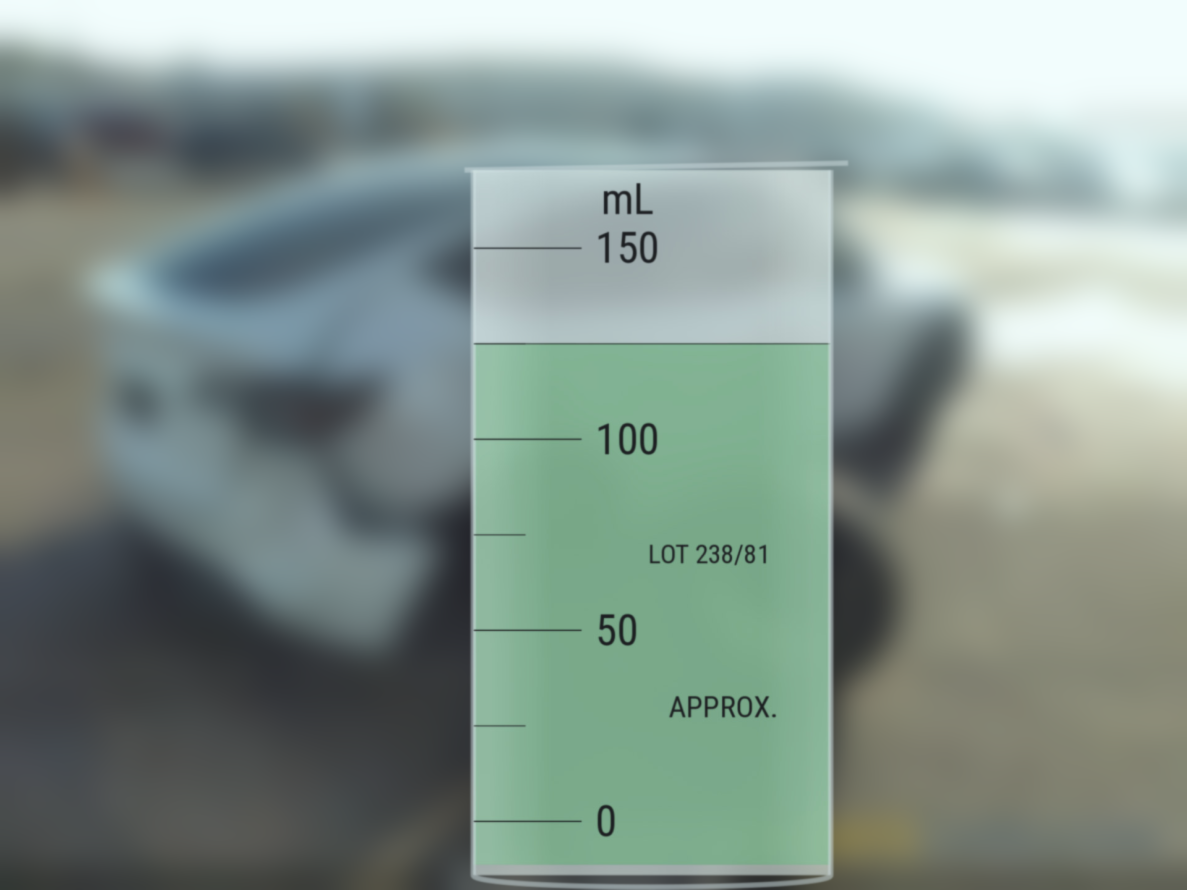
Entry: 125,mL
